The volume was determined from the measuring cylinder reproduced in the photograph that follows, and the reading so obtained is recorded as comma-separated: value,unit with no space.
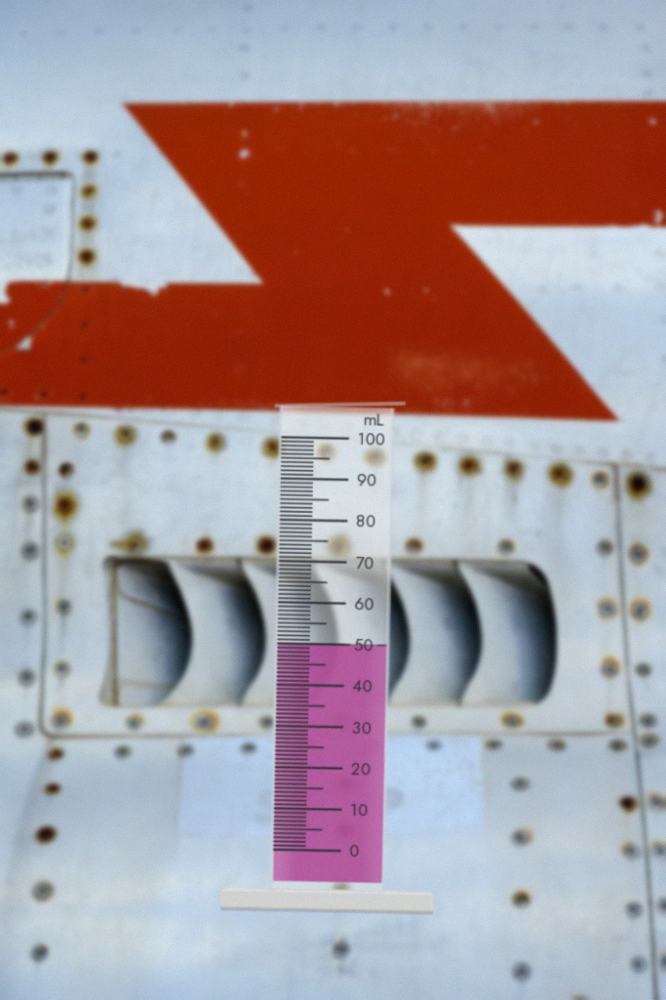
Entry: 50,mL
